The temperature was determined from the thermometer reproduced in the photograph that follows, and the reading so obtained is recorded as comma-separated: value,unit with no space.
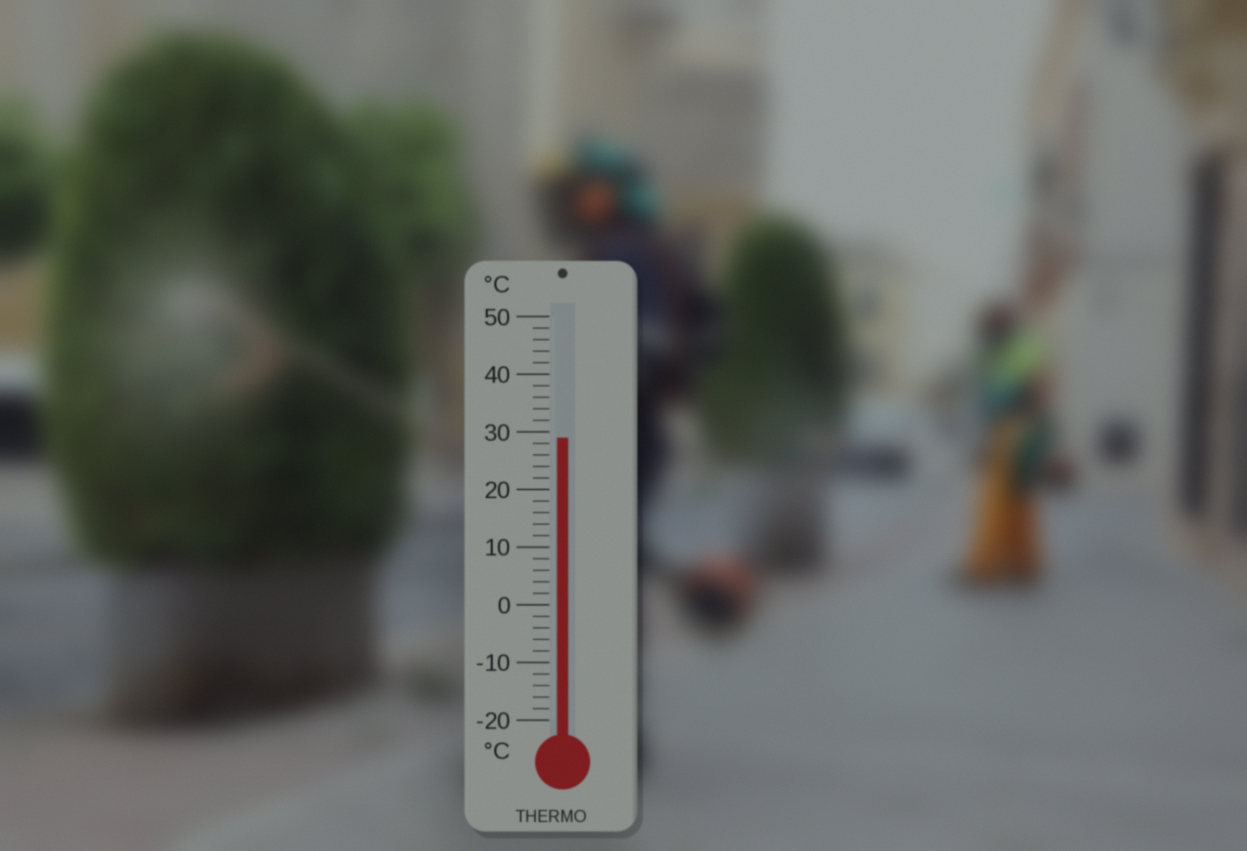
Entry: 29,°C
